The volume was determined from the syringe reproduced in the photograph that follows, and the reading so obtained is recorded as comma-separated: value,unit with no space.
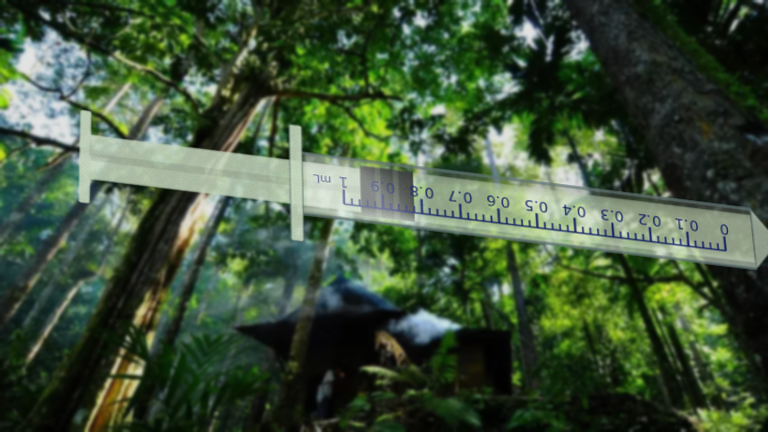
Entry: 0.82,mL
